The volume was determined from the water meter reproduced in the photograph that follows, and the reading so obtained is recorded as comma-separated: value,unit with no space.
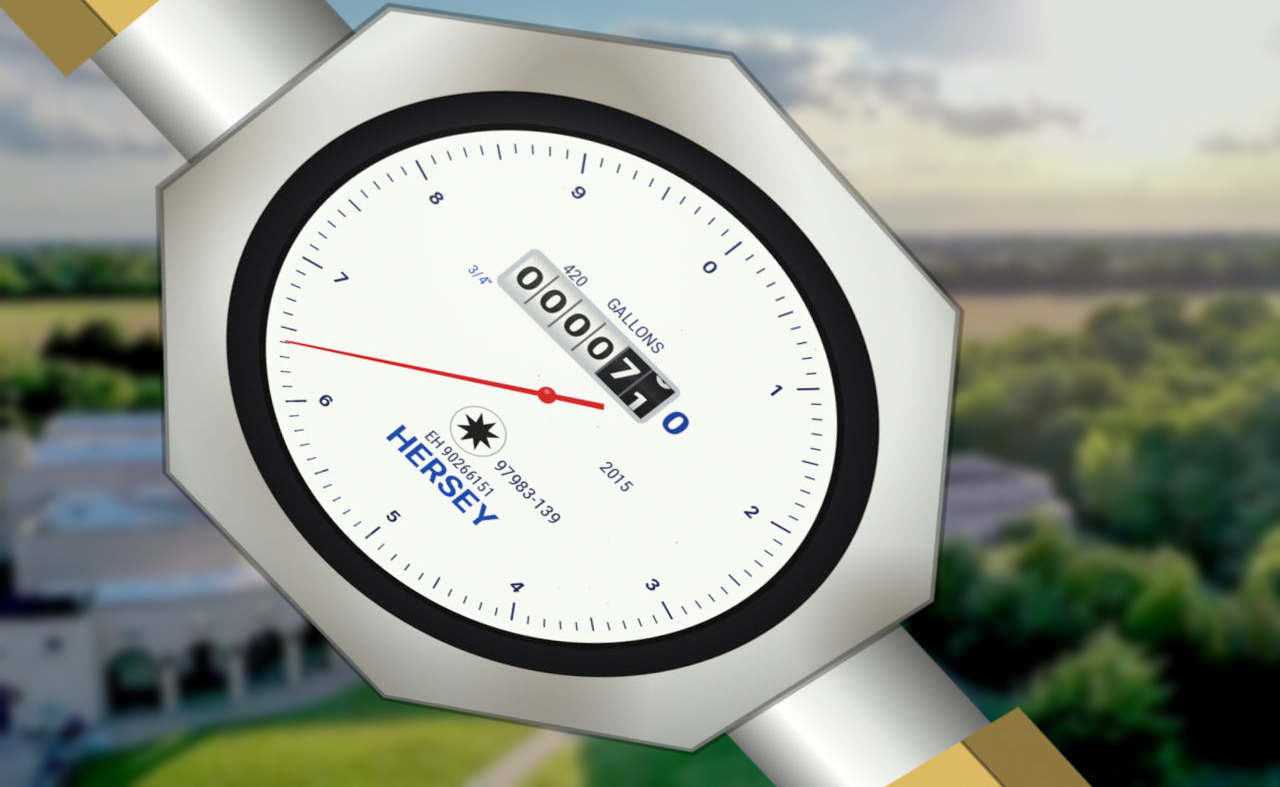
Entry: 706.4,gal
